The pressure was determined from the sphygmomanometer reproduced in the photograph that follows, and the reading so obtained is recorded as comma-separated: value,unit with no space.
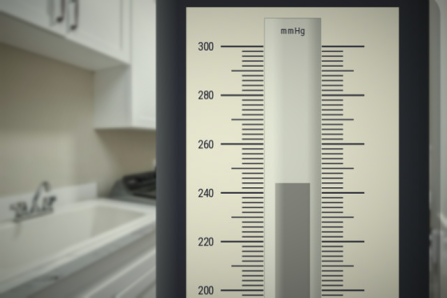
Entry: 244,mmHg
